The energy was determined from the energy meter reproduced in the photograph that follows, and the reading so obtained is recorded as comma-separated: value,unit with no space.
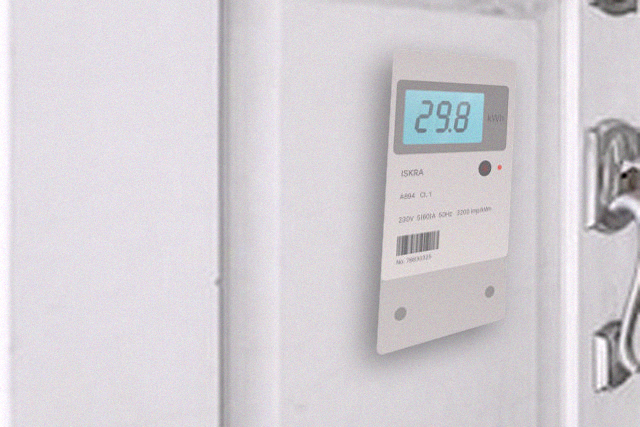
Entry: 29.8,kWh
